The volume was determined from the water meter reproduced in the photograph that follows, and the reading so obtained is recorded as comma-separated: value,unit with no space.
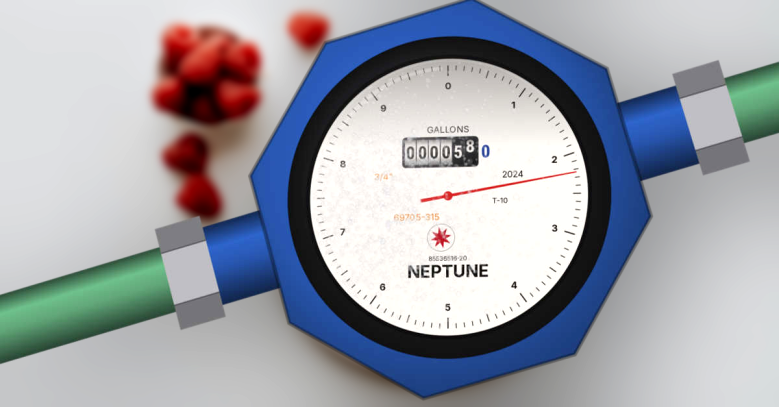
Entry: 582.2,gal
